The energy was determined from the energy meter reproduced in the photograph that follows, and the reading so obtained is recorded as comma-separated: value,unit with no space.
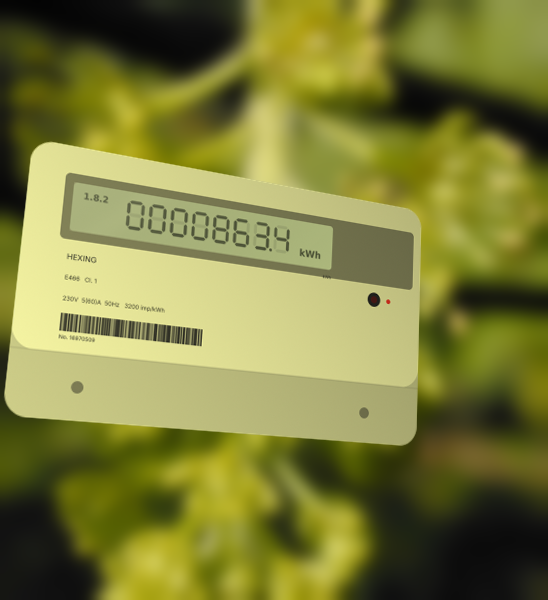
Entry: 863.4,kWh
